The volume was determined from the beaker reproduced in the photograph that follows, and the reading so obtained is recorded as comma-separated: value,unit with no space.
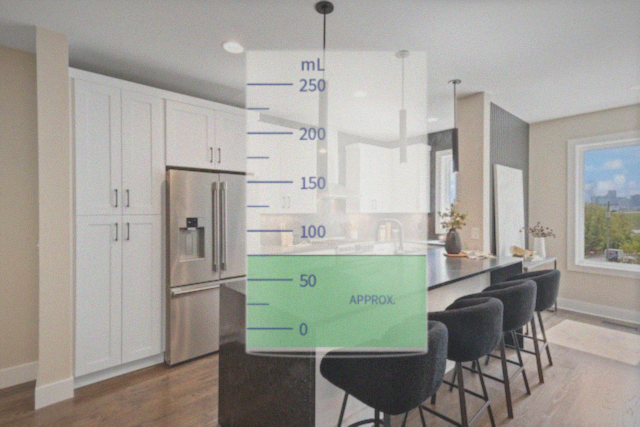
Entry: 75,mL
